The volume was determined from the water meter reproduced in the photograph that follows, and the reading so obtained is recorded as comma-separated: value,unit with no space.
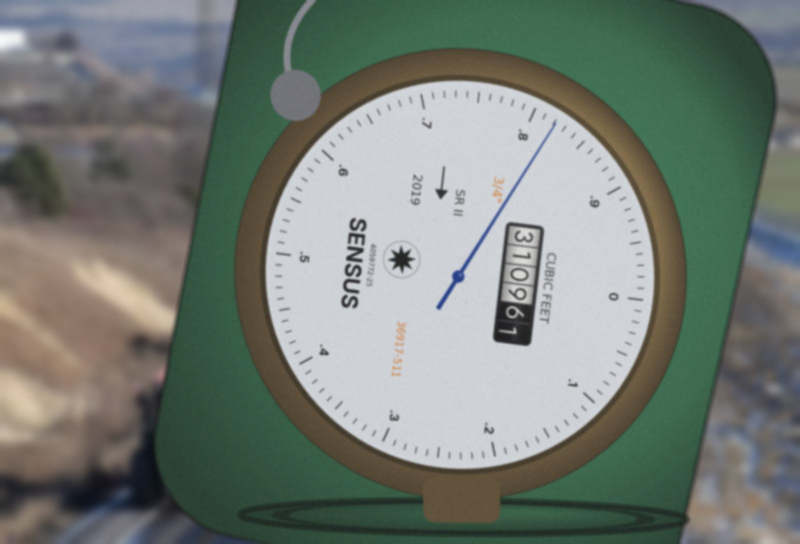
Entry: 310960.82,ft³
